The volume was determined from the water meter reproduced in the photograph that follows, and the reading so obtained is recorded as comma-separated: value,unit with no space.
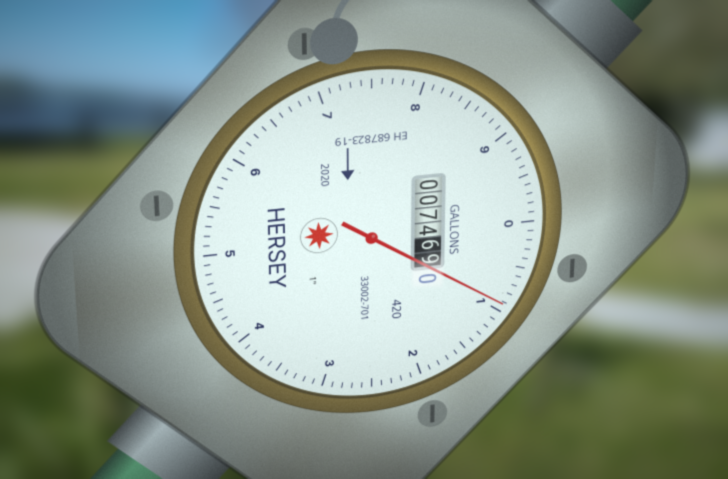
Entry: 74690.9,gal
